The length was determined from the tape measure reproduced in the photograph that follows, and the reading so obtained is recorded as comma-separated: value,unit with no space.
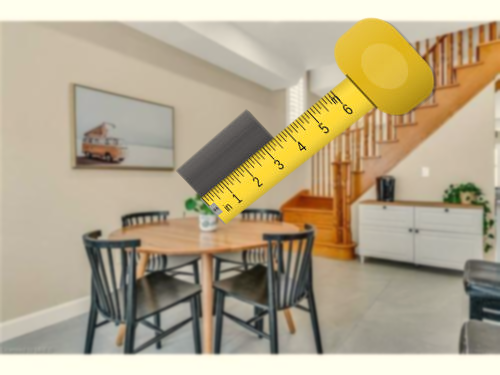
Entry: 3.5,in
